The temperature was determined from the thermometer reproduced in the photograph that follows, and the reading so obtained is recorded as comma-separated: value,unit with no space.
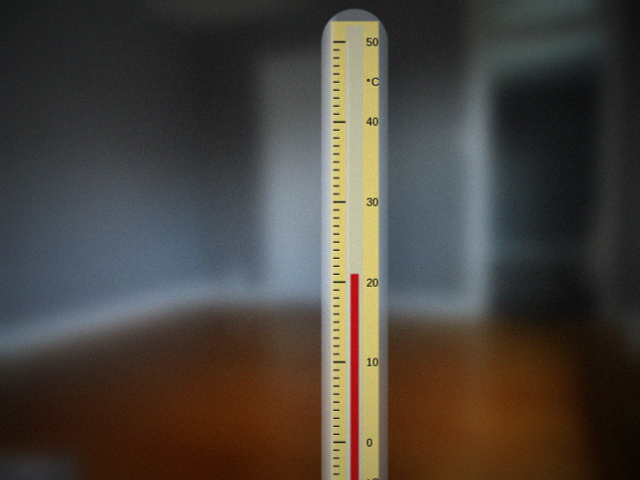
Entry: 21,°C
